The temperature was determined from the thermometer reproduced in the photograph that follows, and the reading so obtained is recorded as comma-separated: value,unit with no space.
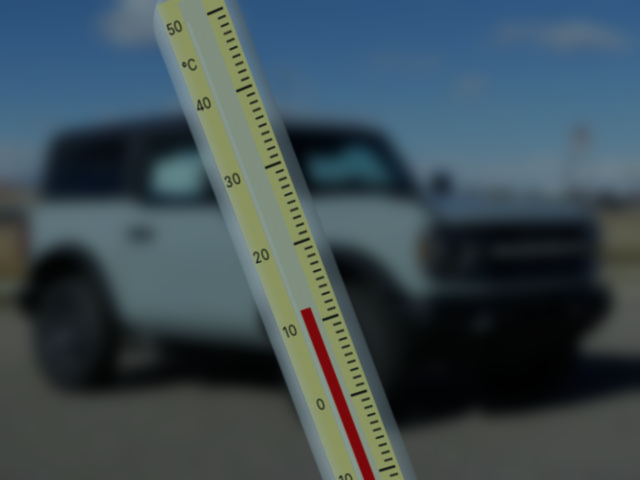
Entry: 12,°C
